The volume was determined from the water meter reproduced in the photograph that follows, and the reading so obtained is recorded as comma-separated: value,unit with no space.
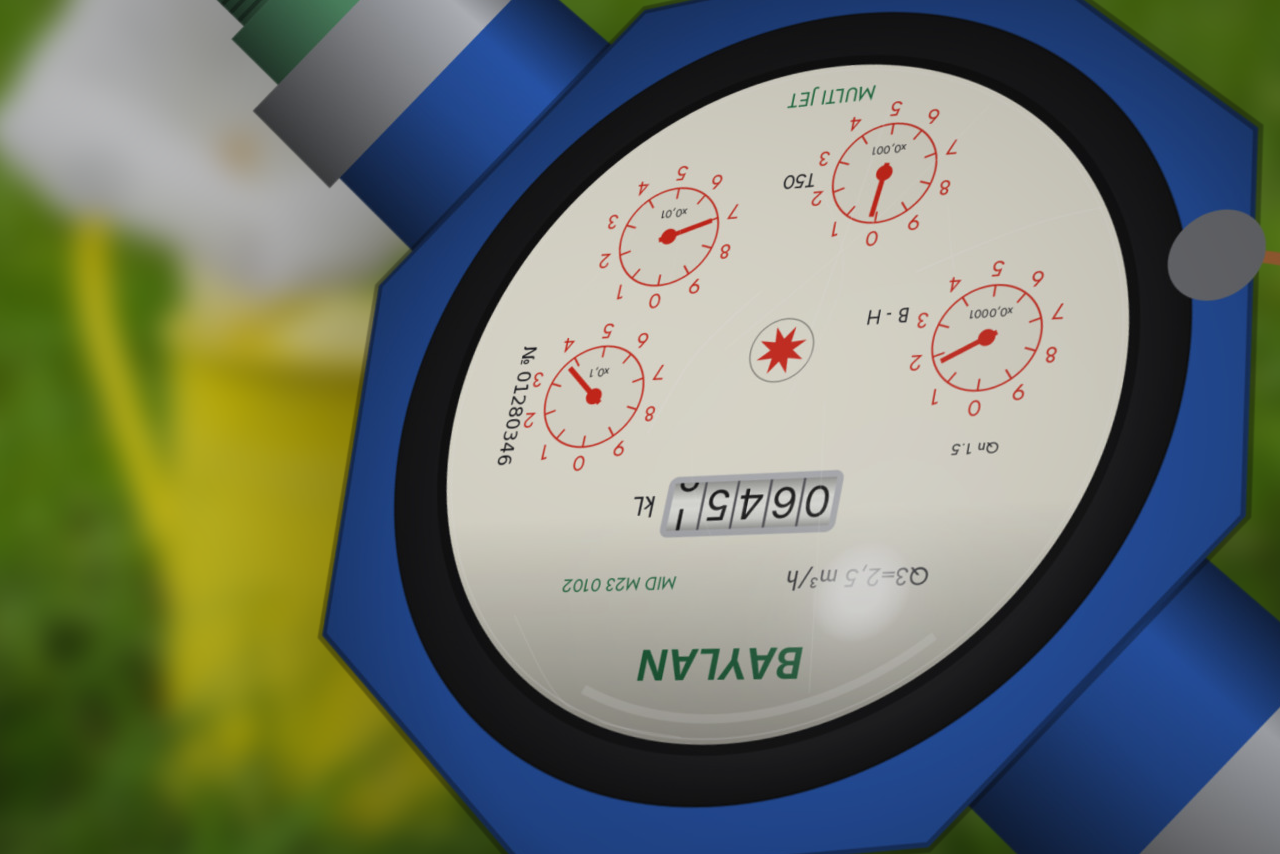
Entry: 6451.3701,kL
